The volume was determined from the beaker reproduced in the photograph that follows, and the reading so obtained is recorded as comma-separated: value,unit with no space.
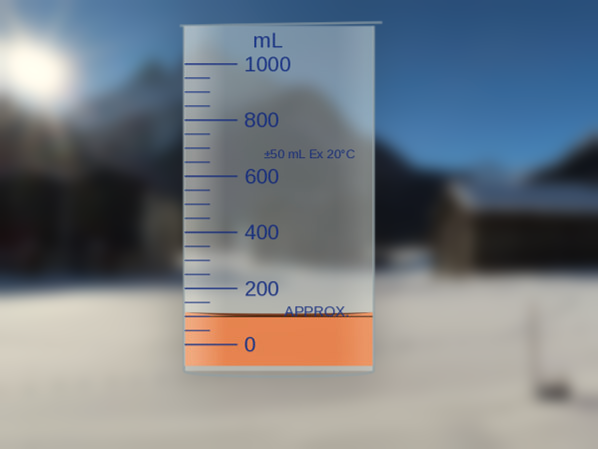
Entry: 100,mL
